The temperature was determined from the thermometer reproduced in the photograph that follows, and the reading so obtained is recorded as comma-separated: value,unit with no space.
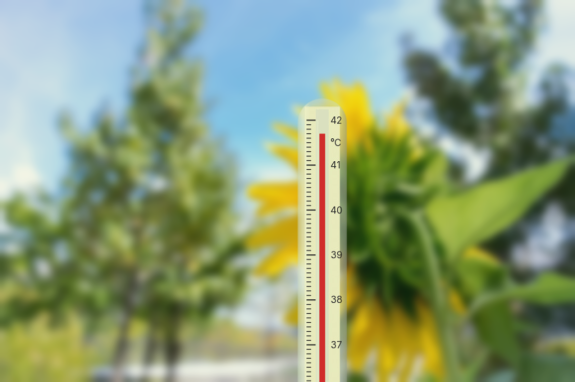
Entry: 41.7,°C
